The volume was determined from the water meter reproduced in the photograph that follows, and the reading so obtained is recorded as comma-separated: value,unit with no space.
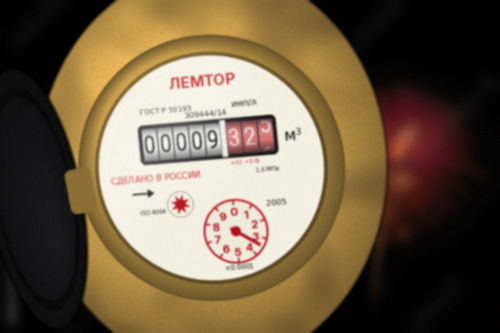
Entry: 9.3253,m³
